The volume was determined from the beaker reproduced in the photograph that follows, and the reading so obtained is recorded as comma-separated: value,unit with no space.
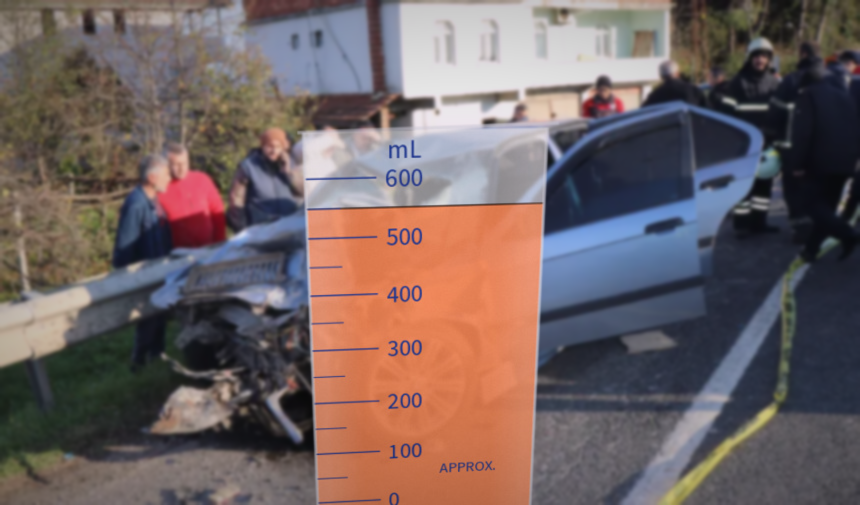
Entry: 550,mL
